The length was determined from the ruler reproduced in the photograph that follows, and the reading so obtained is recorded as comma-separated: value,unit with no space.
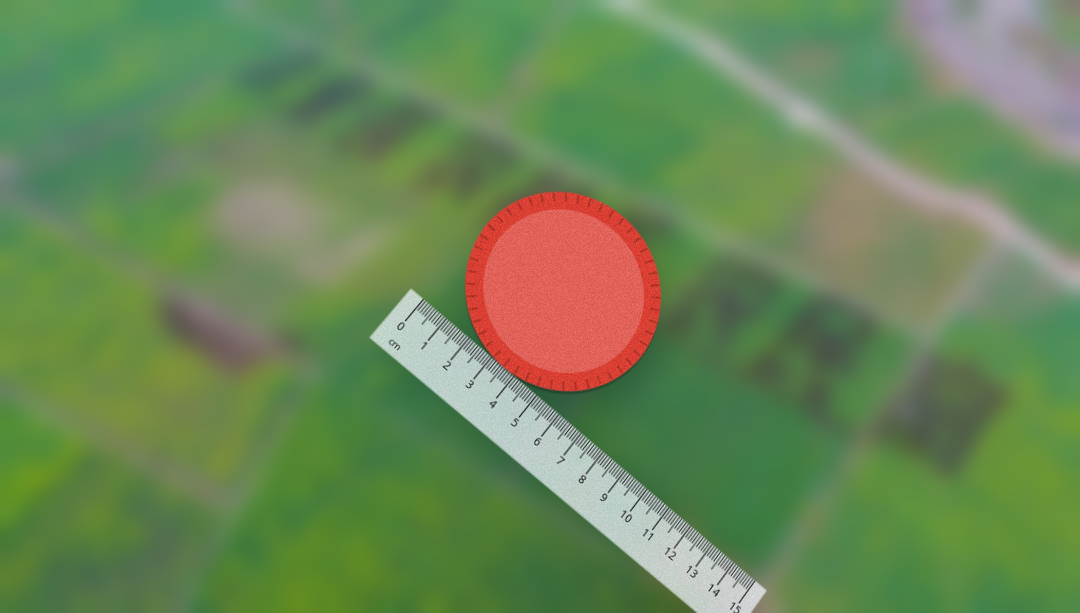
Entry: 7,cm
